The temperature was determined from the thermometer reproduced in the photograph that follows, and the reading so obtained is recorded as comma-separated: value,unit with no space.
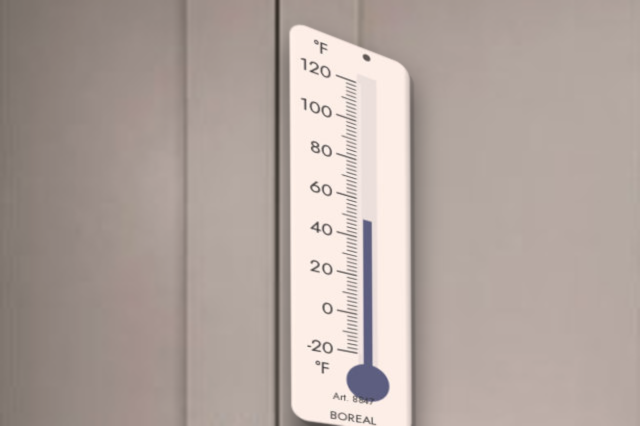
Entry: 50,°F
